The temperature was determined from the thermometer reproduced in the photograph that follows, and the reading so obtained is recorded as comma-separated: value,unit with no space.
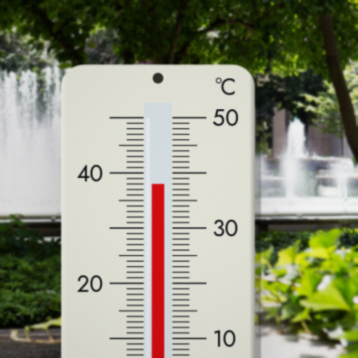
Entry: 38,°C
